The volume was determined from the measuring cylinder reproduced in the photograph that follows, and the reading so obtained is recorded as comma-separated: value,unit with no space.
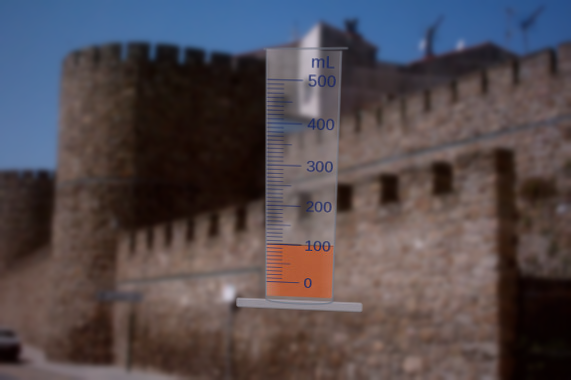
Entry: 100,mL
